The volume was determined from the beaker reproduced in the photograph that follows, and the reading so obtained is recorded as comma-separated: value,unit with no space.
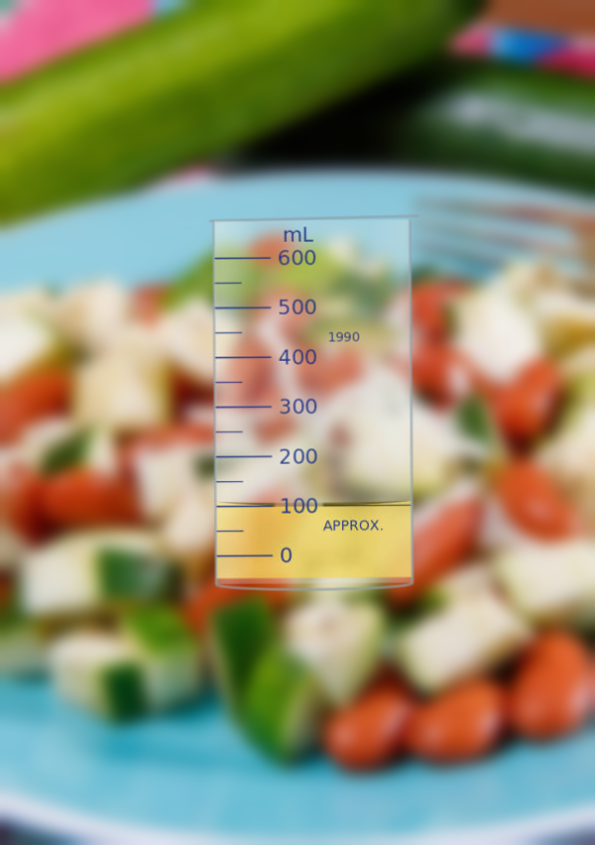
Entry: 100,mL
